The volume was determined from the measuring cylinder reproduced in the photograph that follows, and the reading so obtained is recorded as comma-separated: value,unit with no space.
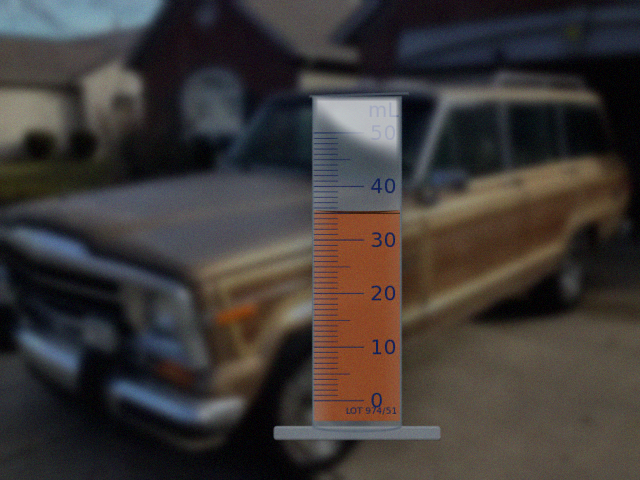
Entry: 35,mL
